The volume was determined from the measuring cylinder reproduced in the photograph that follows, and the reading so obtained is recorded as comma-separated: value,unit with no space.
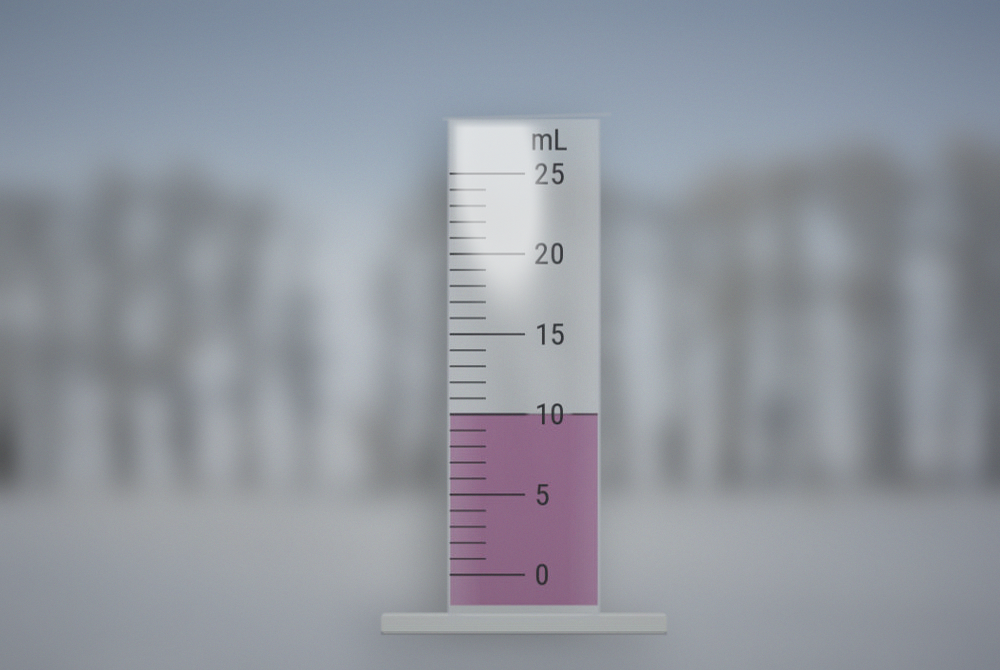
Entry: 10,mL
